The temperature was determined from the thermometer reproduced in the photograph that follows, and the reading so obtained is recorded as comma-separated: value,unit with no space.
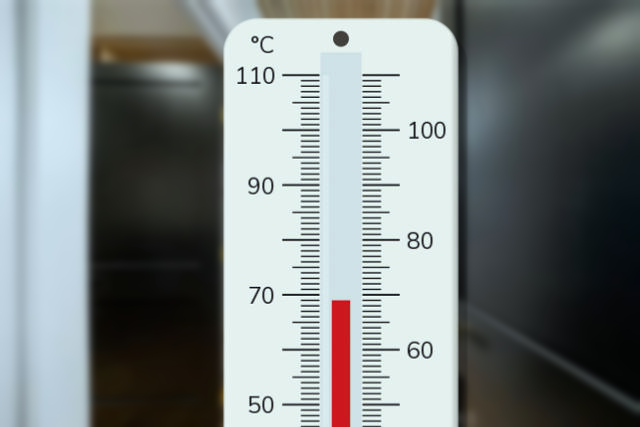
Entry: 69,°C
